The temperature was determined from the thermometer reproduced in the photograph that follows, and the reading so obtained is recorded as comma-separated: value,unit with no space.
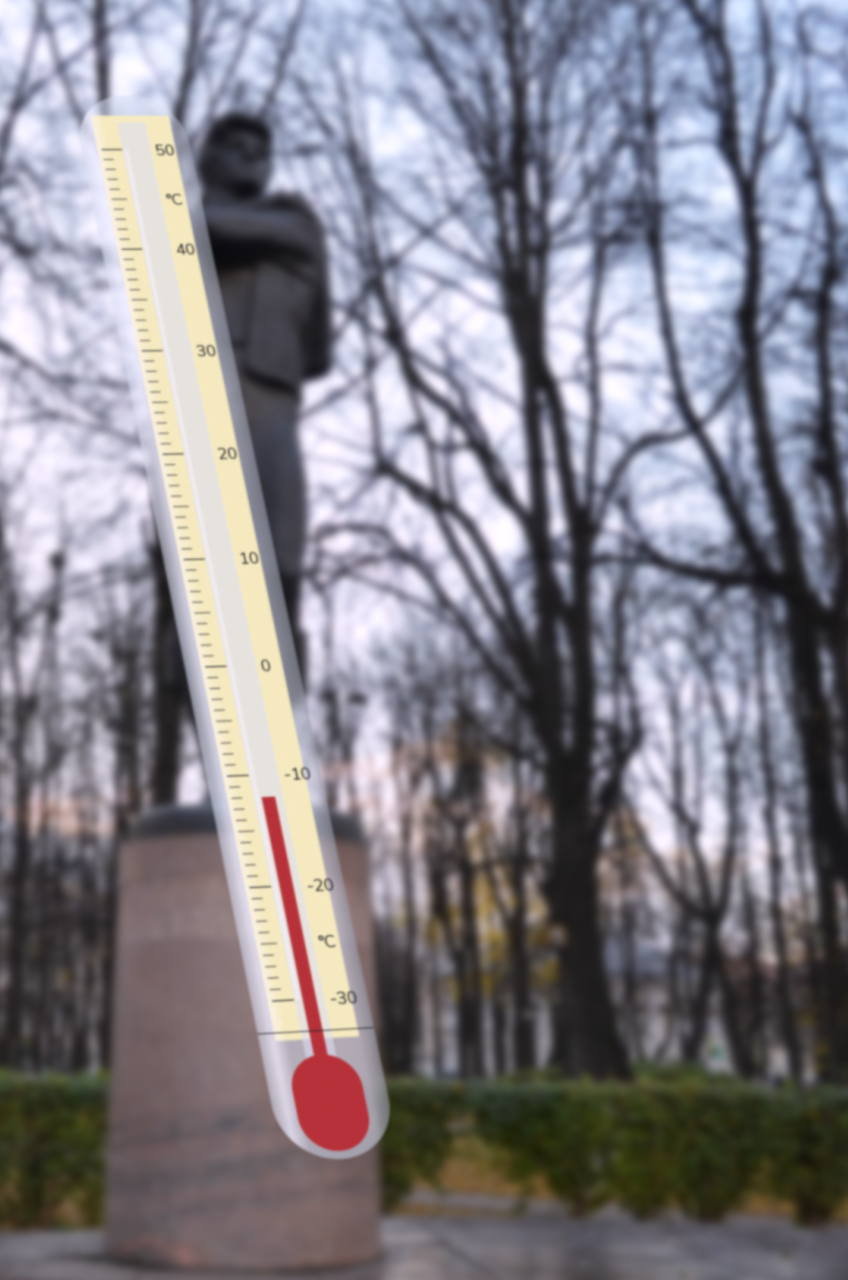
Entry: -12,°C
